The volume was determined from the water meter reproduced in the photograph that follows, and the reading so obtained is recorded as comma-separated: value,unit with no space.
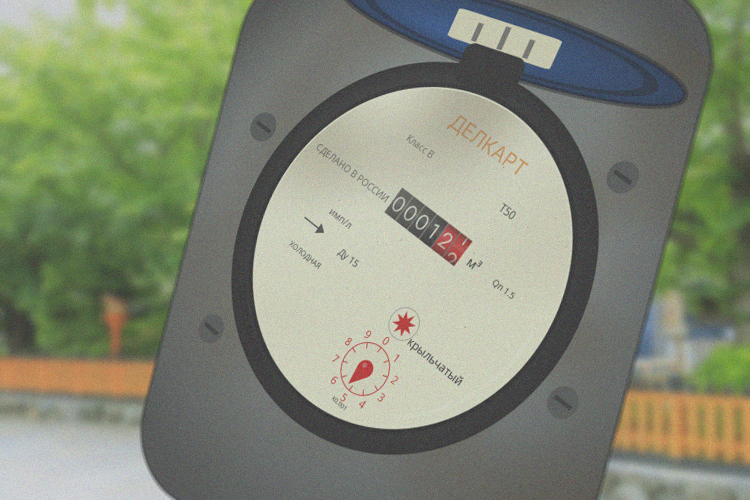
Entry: 1.215,m³
